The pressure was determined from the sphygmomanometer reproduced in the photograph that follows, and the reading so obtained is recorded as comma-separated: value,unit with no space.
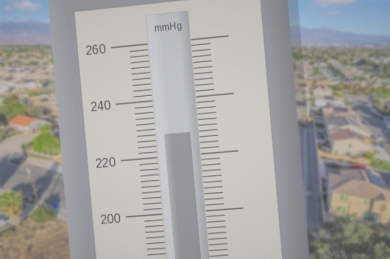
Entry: 228,mmHg
